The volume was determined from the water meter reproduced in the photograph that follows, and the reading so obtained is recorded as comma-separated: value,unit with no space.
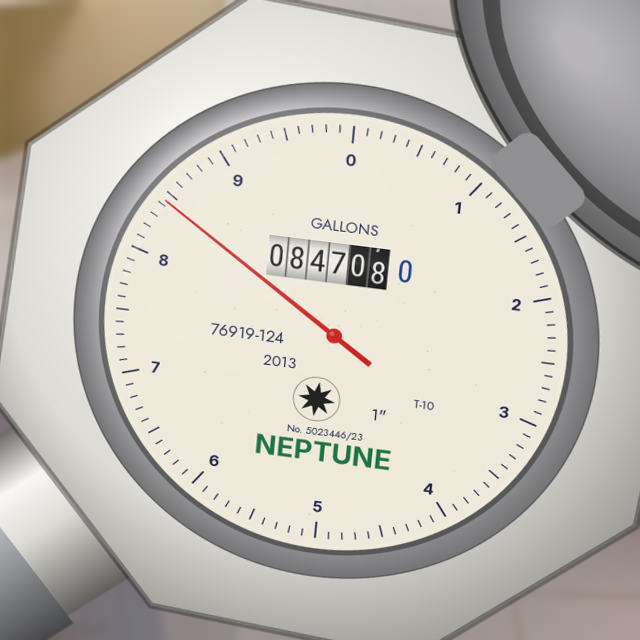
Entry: 847078.4,gal
